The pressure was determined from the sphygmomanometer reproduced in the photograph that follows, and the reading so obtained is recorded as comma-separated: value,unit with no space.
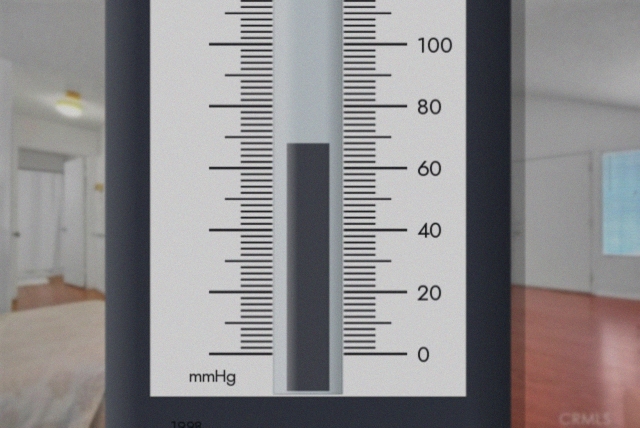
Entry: 68,mmHg
